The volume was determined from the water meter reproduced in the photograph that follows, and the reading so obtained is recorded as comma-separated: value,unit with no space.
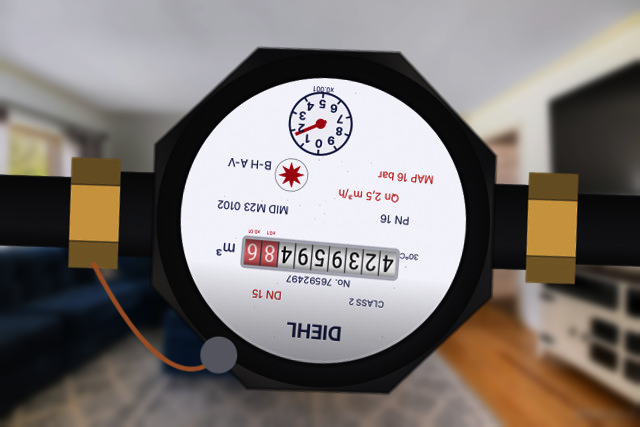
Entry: 4239594.861,m³
